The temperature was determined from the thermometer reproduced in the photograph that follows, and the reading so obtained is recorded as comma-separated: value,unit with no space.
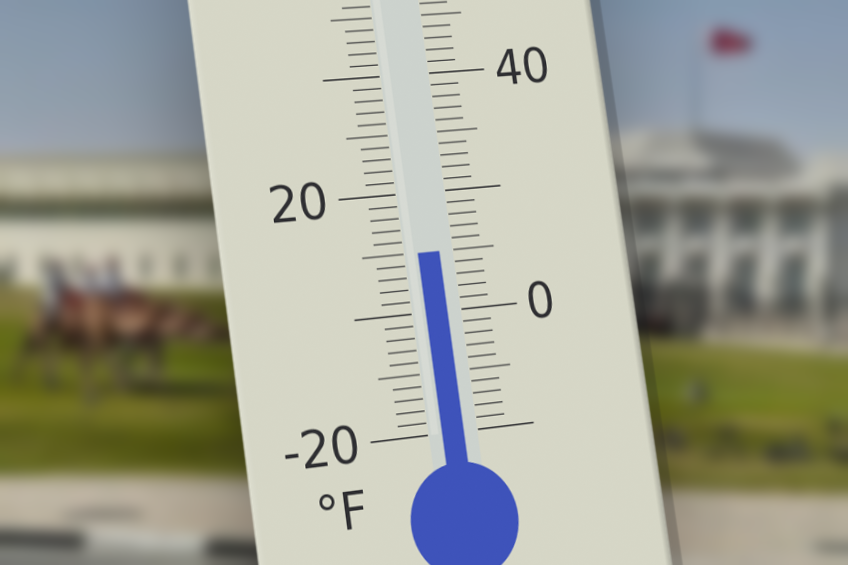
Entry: 10,°F
